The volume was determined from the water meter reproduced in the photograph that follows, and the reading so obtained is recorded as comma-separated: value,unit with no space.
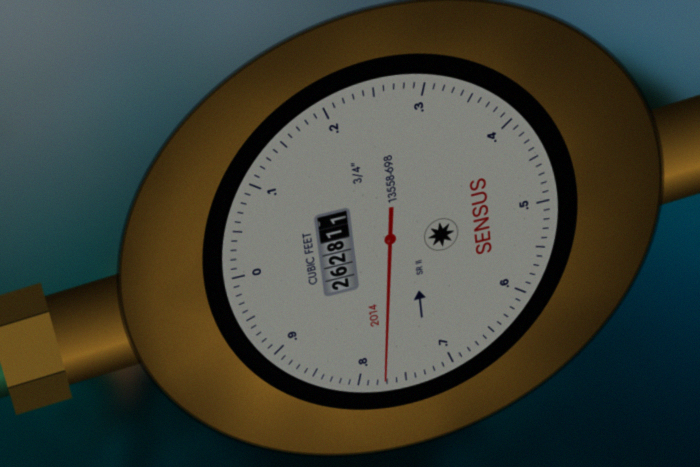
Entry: 262810.77,ft³
